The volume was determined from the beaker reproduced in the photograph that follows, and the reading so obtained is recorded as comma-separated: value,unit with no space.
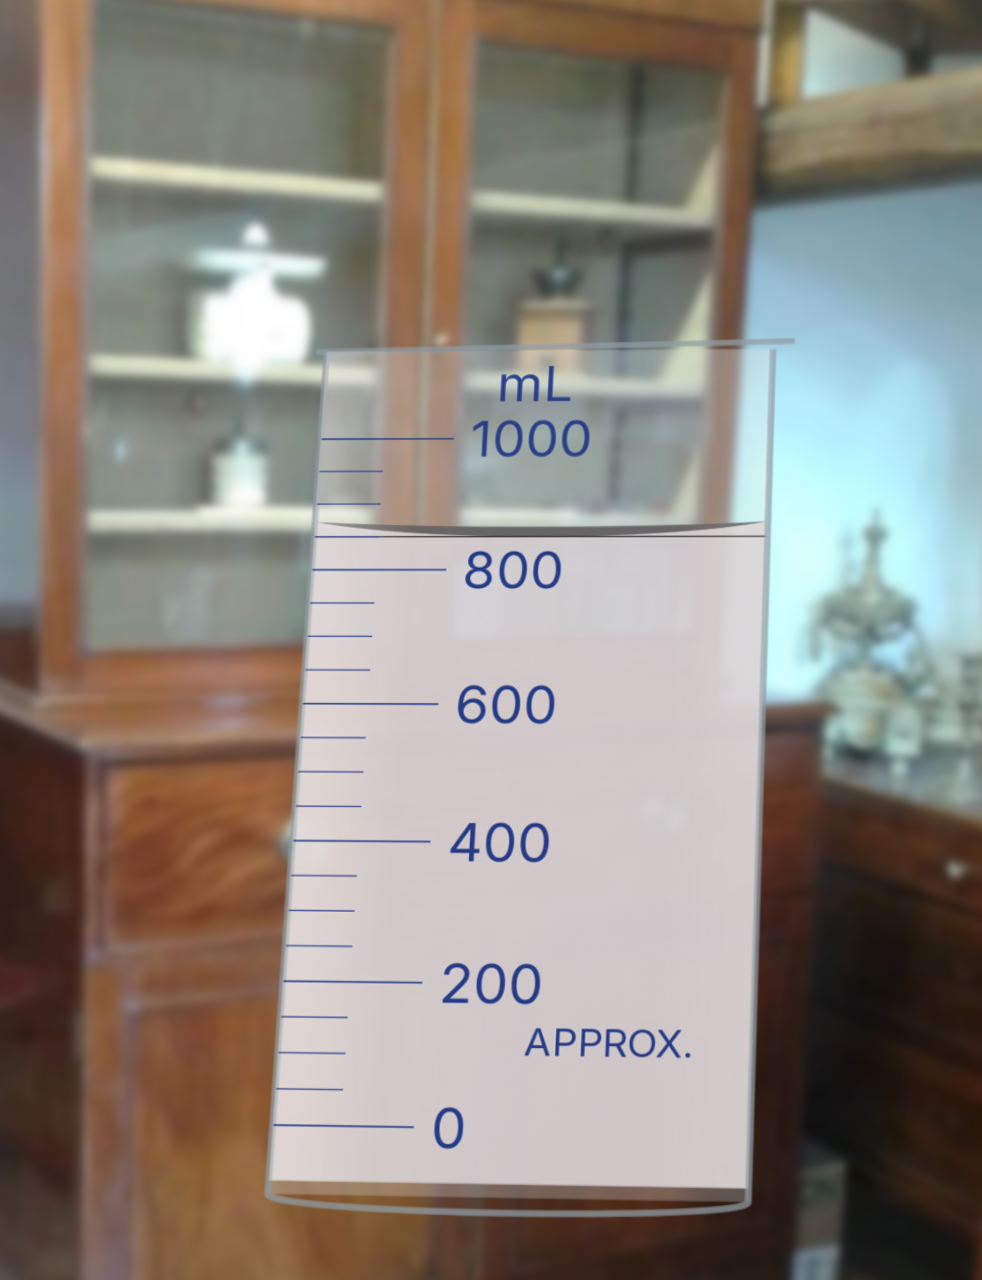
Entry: 850,mL
